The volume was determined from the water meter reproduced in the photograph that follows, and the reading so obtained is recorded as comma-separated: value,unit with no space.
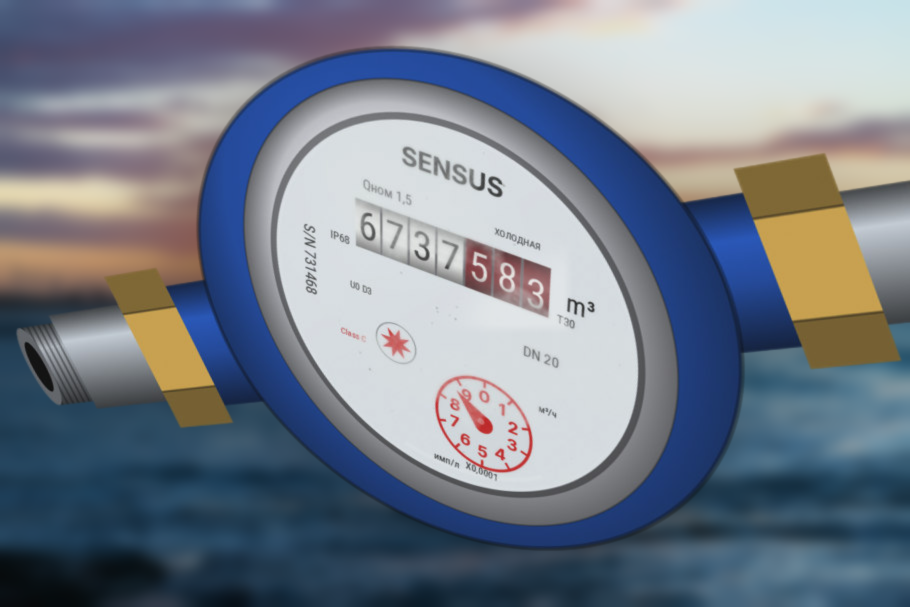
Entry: 6737.5828,m³
